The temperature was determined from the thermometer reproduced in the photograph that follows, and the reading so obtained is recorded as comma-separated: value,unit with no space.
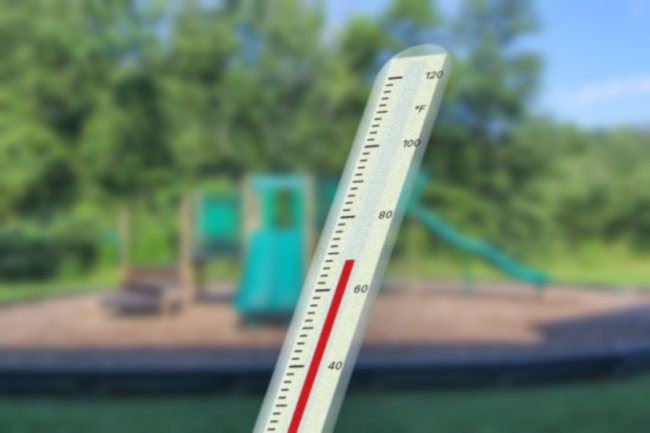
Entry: 68,°F
